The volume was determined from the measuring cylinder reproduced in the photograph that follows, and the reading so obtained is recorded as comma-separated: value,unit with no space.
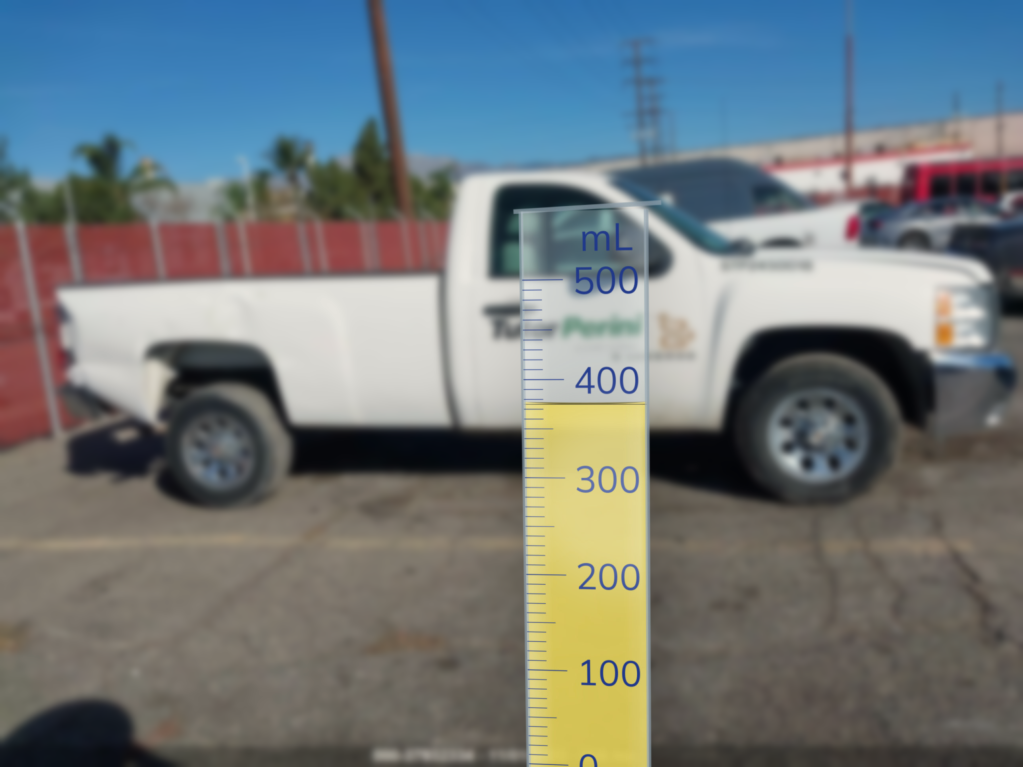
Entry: 375,mL
